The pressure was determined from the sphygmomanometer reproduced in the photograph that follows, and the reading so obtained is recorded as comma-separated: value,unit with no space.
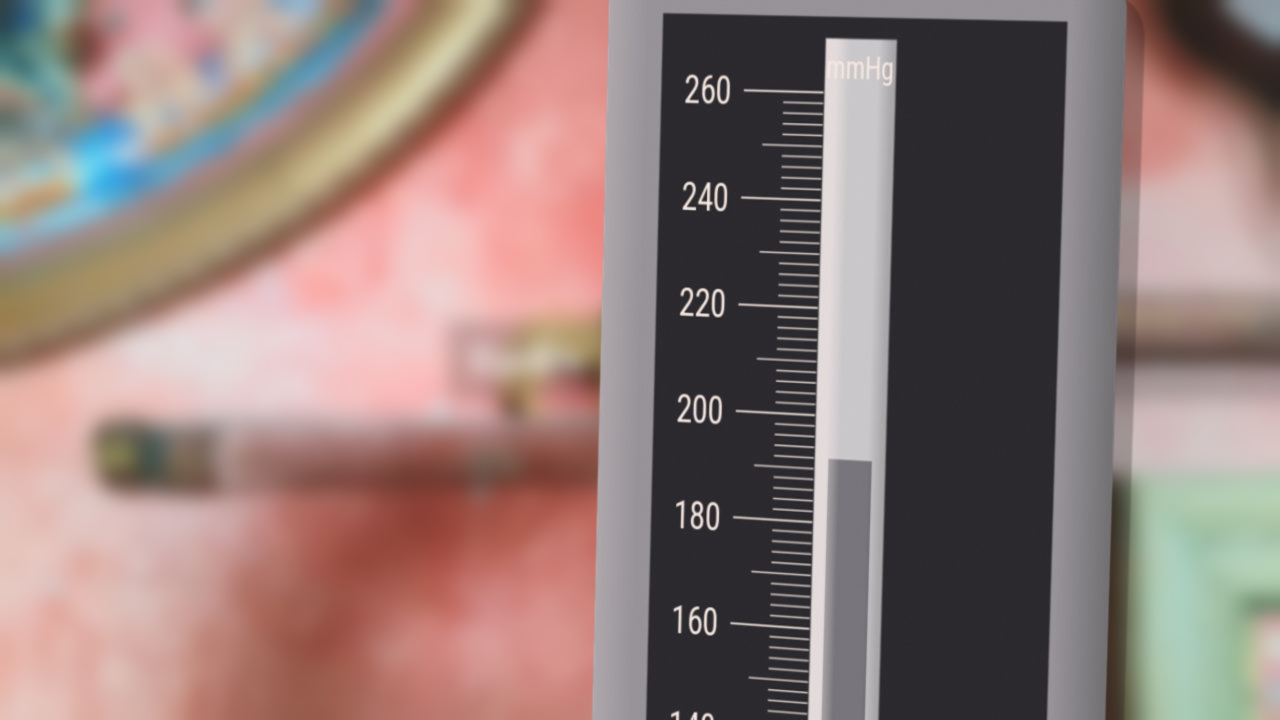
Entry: 192,mmHg
